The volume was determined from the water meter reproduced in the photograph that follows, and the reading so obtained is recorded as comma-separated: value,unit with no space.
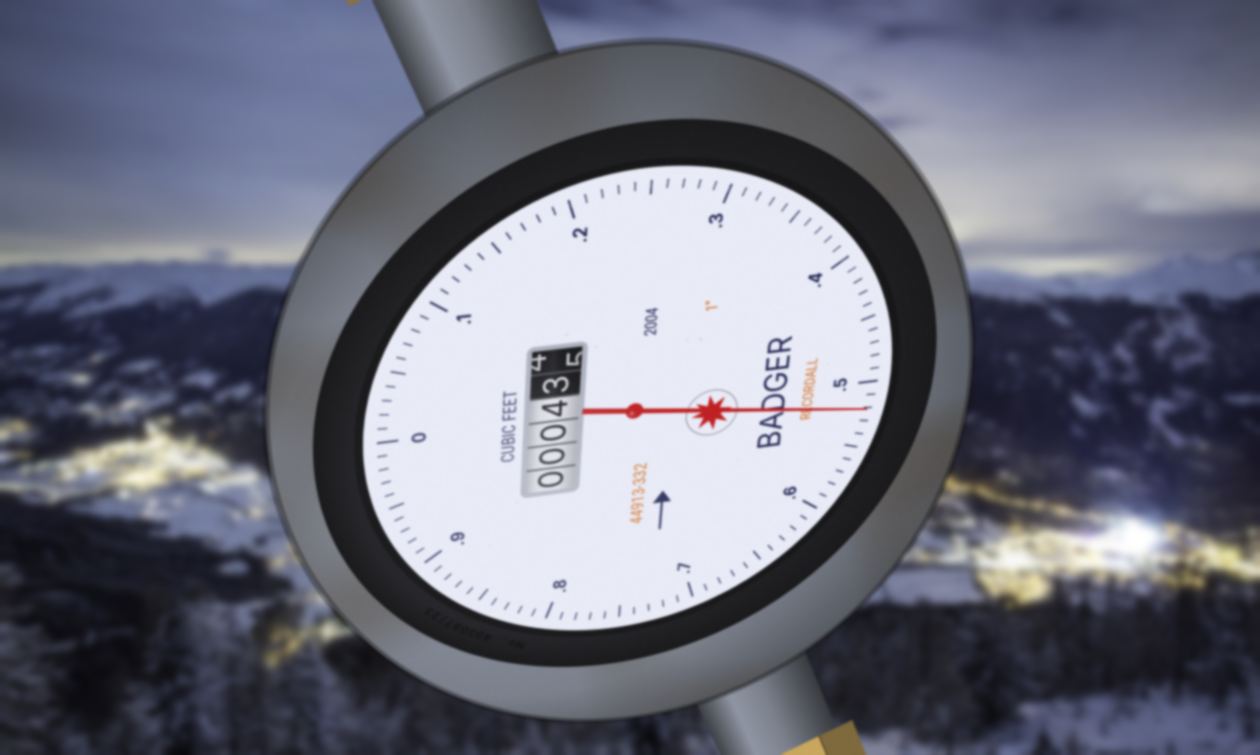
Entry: 434.52,ft³
